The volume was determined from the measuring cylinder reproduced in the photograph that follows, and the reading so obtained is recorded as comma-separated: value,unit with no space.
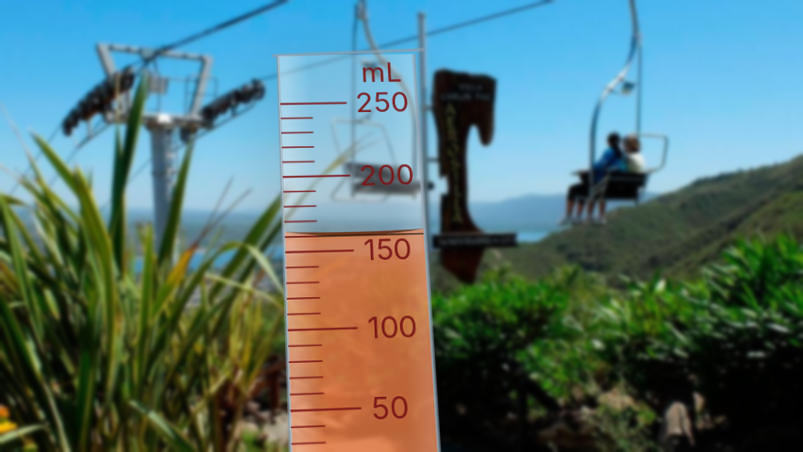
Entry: 160,mL
